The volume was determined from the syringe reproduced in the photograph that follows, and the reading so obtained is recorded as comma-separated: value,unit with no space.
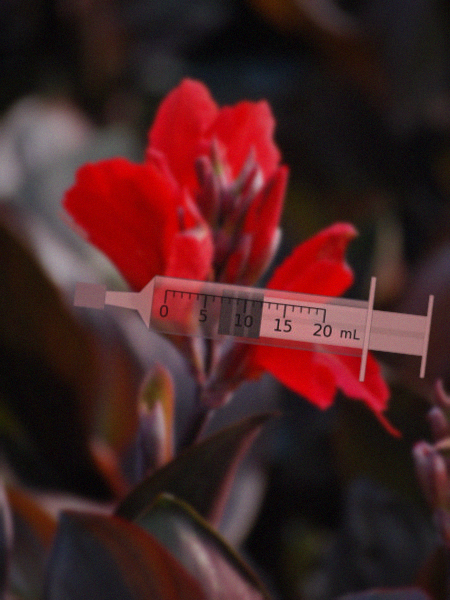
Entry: 7,mL
